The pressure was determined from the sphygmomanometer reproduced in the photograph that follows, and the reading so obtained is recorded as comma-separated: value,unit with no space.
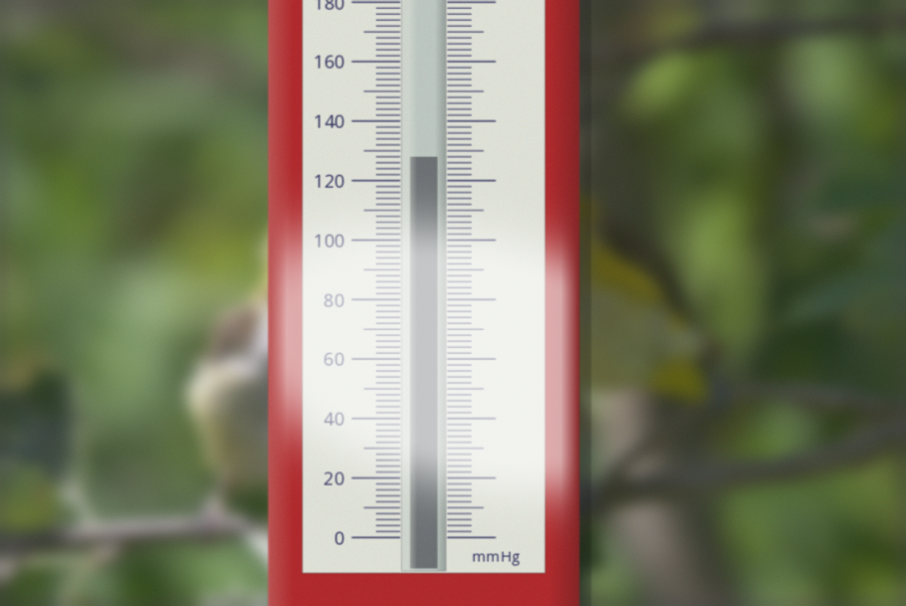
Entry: 128,mmHg
